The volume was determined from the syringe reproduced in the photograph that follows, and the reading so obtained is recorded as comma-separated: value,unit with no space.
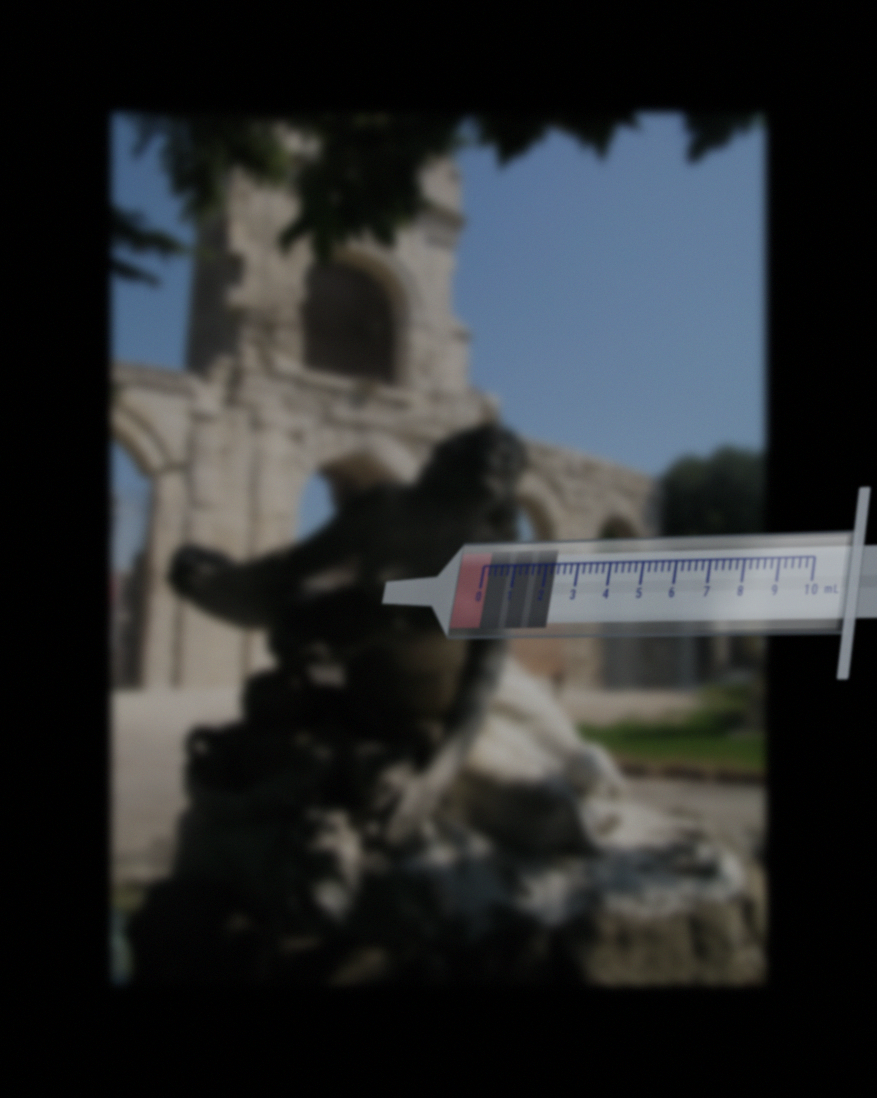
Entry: 0.2,mL
